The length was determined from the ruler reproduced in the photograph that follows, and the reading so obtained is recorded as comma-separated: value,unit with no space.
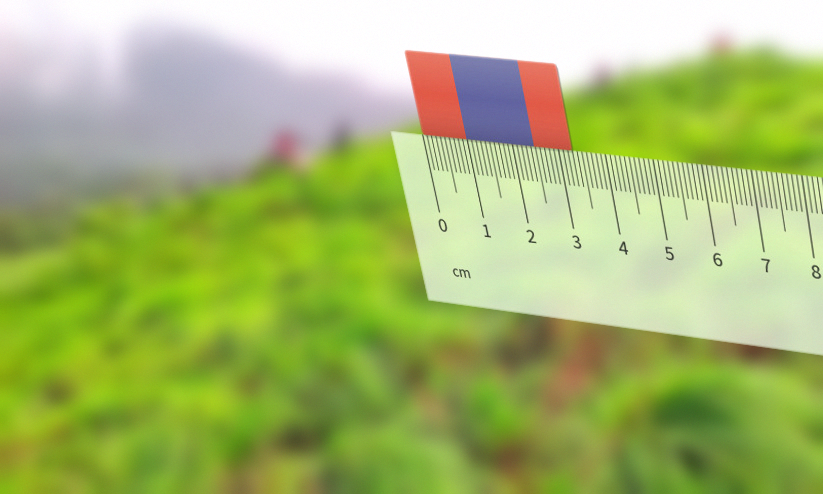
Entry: 3.3,cm
